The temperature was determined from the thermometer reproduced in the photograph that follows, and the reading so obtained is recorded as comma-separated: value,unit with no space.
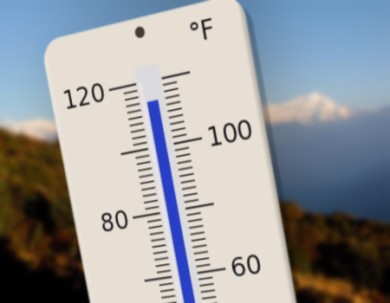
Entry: 114,°F
